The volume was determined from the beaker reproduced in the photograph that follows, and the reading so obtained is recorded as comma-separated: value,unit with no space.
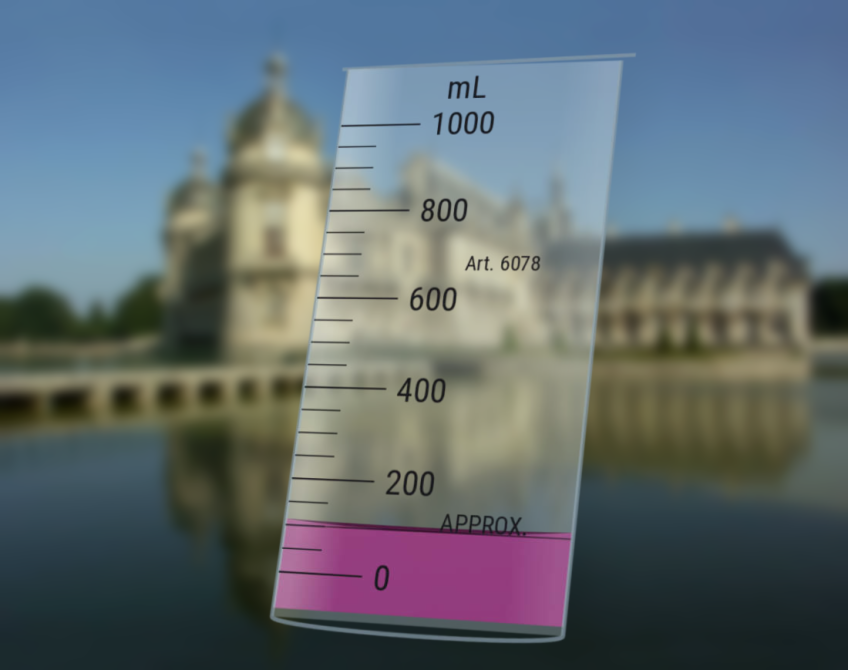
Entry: 100,mL
